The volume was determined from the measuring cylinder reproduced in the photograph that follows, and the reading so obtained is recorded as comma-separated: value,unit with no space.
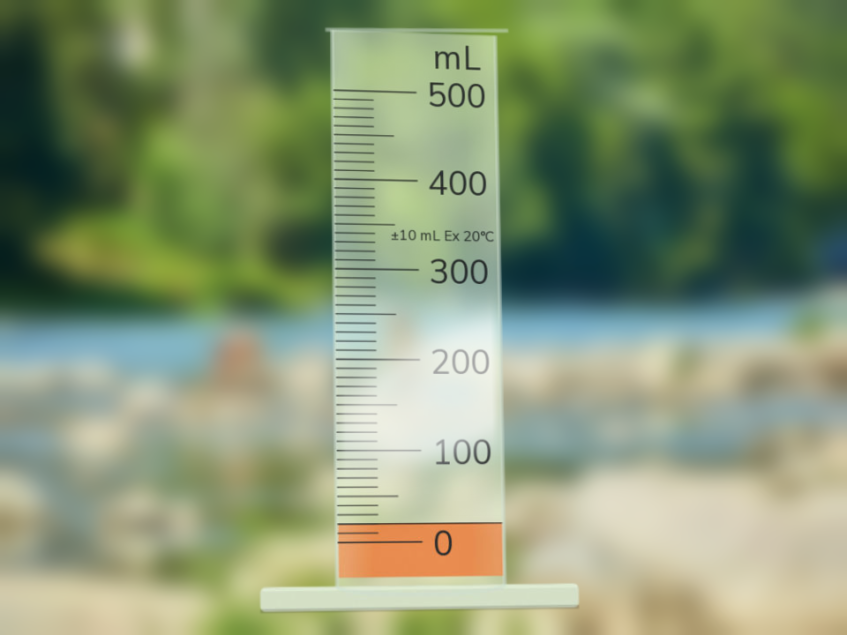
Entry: 20,mL
